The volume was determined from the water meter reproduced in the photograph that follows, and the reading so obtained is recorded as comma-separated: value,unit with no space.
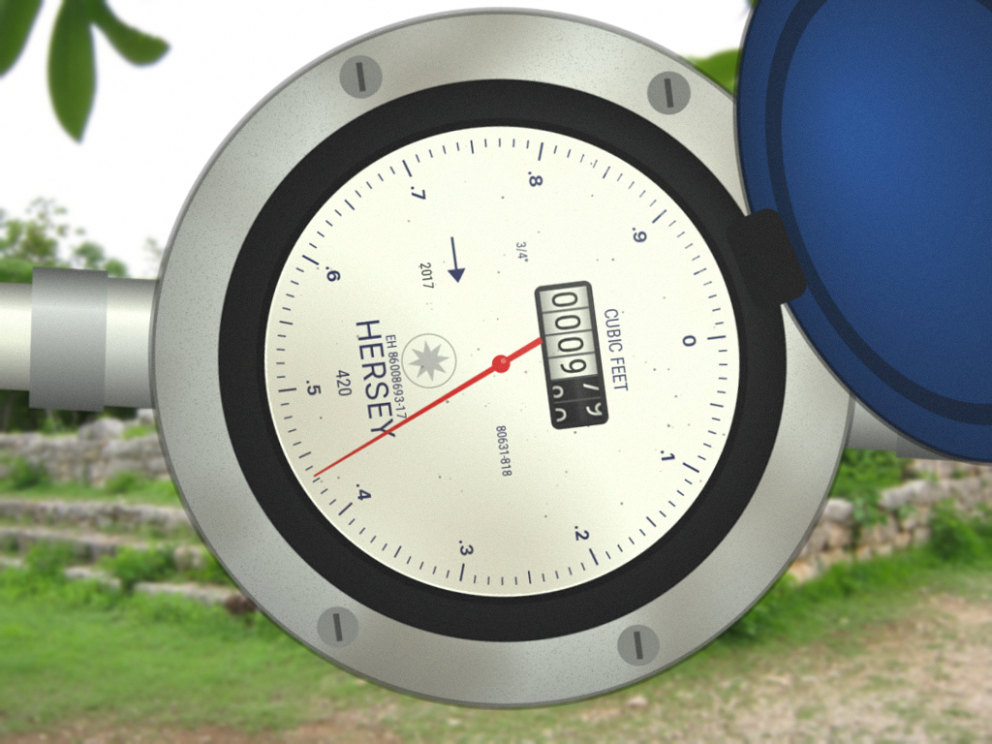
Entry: 979.43,ft³
